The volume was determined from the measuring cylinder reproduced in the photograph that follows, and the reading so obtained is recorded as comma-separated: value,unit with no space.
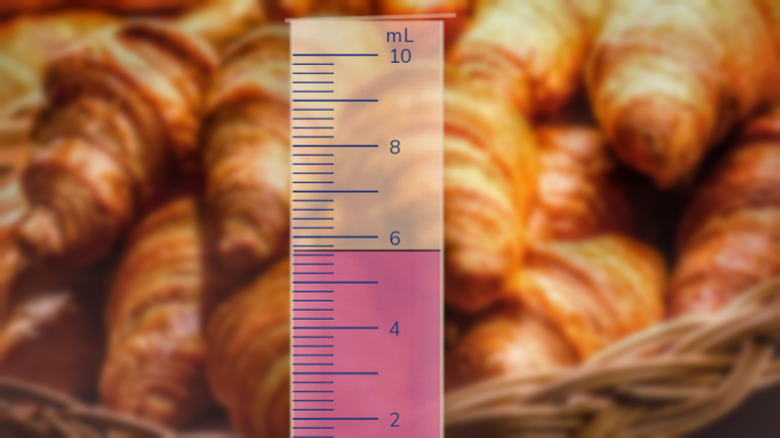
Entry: 5.7,mL
